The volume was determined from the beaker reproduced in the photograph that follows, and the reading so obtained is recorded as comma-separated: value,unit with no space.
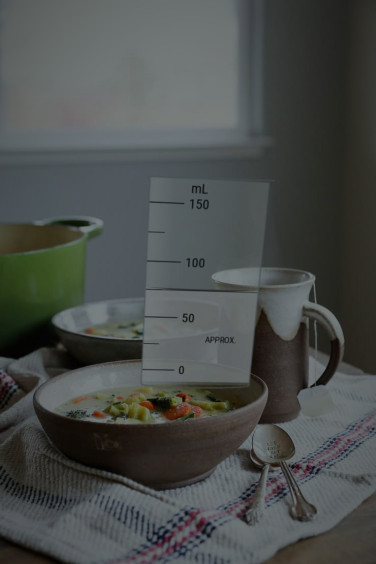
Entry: 75,mL
